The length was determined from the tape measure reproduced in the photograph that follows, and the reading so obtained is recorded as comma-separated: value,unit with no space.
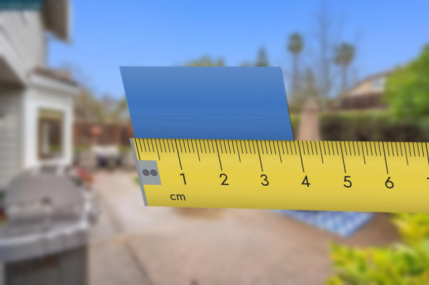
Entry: 3.9,cm
